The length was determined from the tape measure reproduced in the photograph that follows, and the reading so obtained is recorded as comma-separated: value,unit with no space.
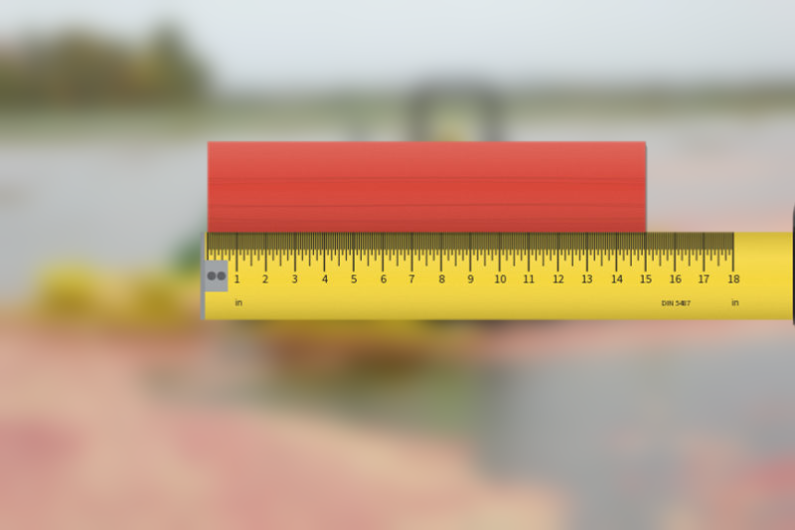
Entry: 15,in
